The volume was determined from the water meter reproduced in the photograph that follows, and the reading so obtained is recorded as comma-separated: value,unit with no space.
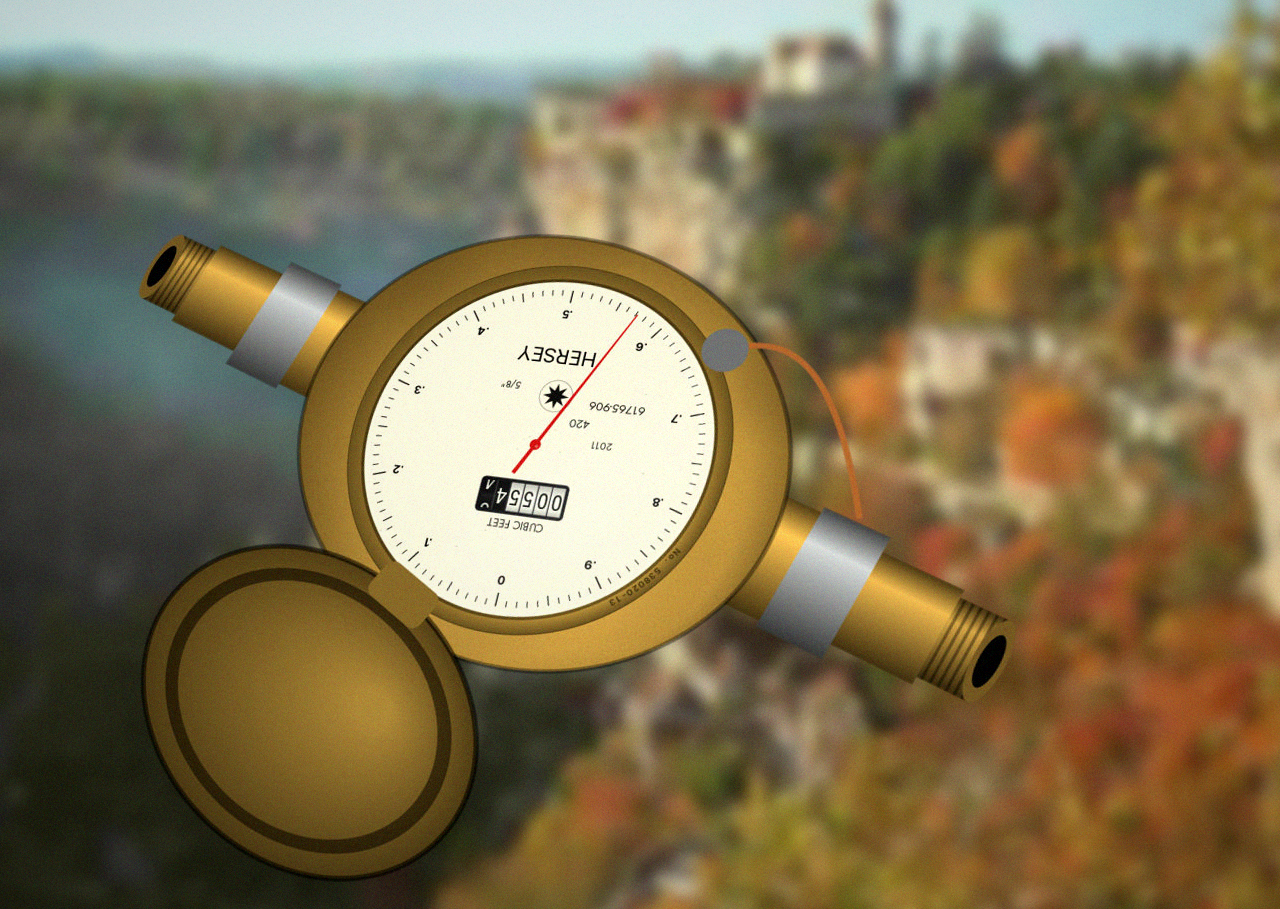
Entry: 5543.57,ft³
